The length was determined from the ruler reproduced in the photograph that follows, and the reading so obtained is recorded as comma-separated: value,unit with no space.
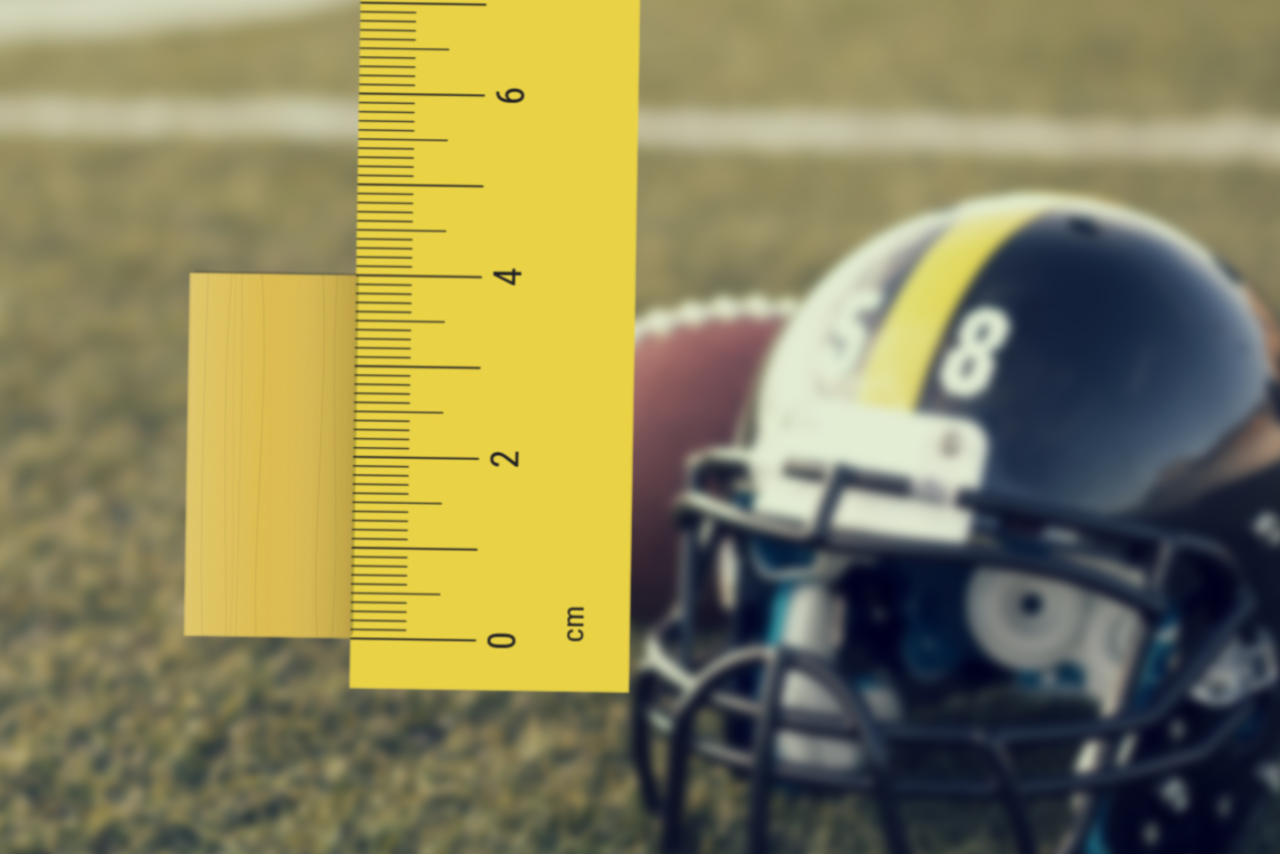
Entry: 4,cm
